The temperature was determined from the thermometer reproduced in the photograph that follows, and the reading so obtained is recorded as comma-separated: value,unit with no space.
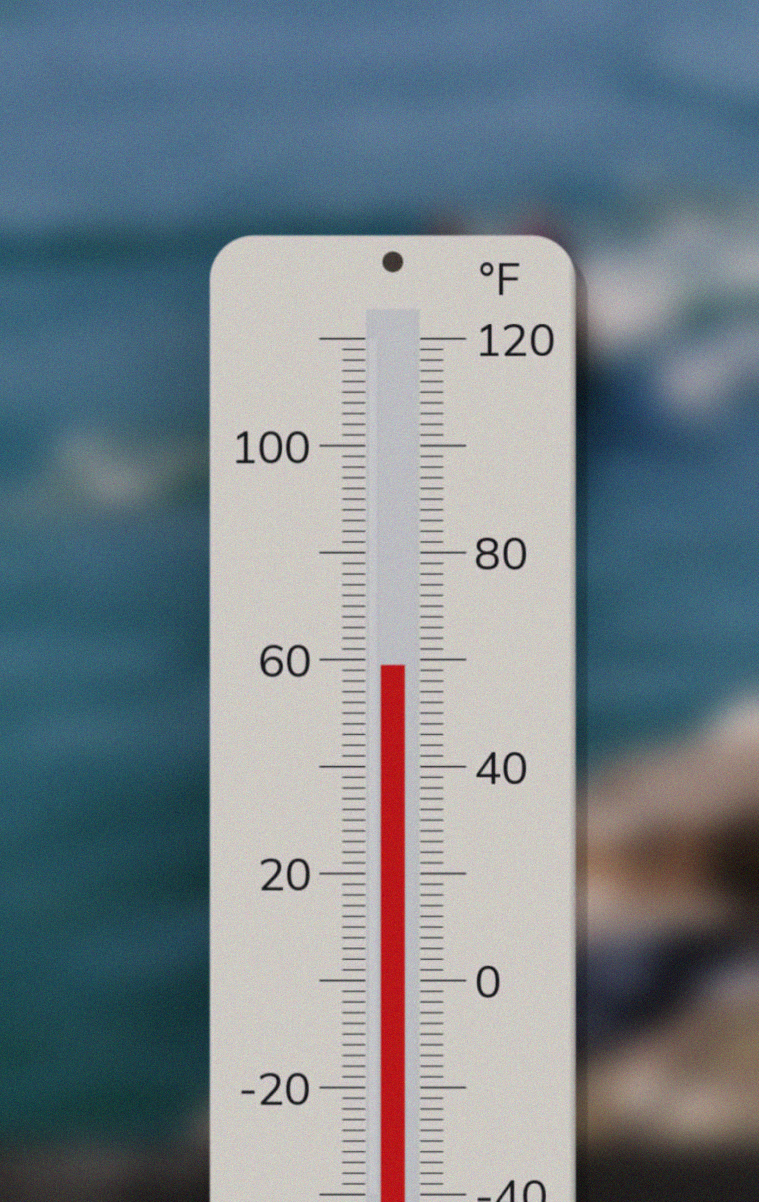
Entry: 59,°F
